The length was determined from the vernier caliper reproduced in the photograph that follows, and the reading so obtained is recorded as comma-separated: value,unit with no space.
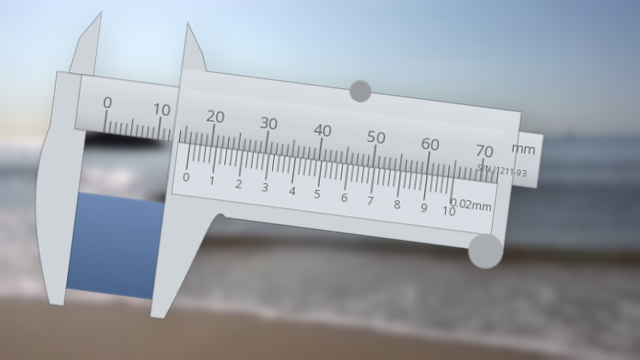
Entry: 16.0,mm
